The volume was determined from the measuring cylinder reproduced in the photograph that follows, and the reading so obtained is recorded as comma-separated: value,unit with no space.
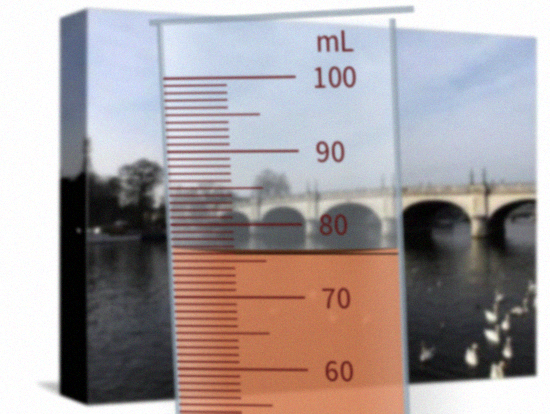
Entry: 76,mL
